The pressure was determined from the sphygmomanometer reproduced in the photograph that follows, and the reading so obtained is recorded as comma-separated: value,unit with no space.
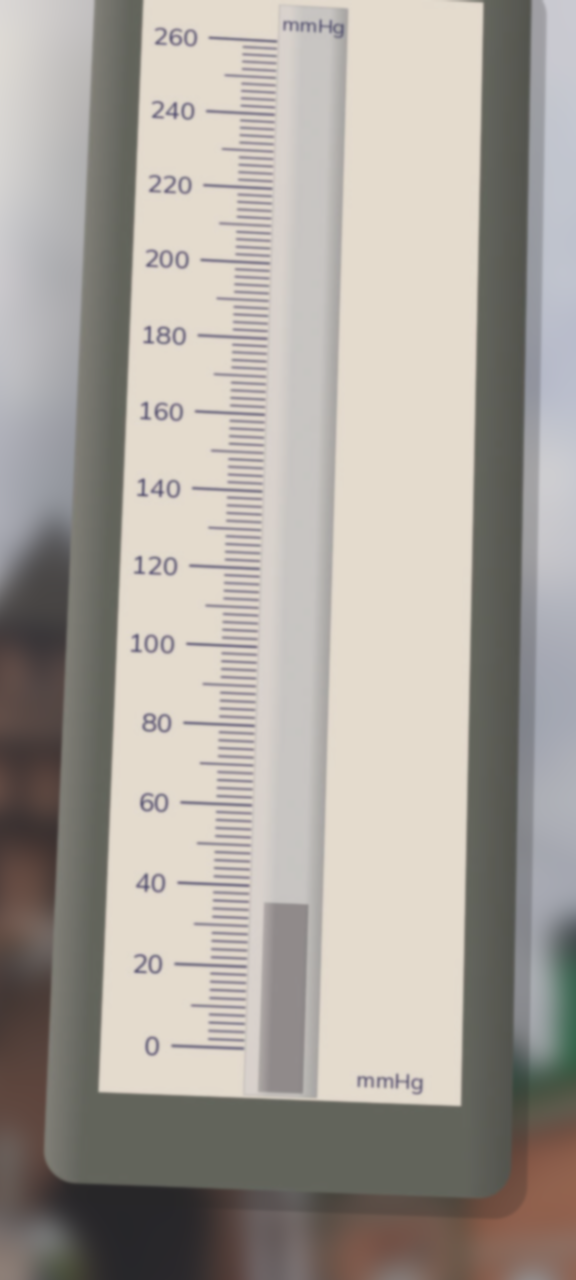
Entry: 36,mmHg
